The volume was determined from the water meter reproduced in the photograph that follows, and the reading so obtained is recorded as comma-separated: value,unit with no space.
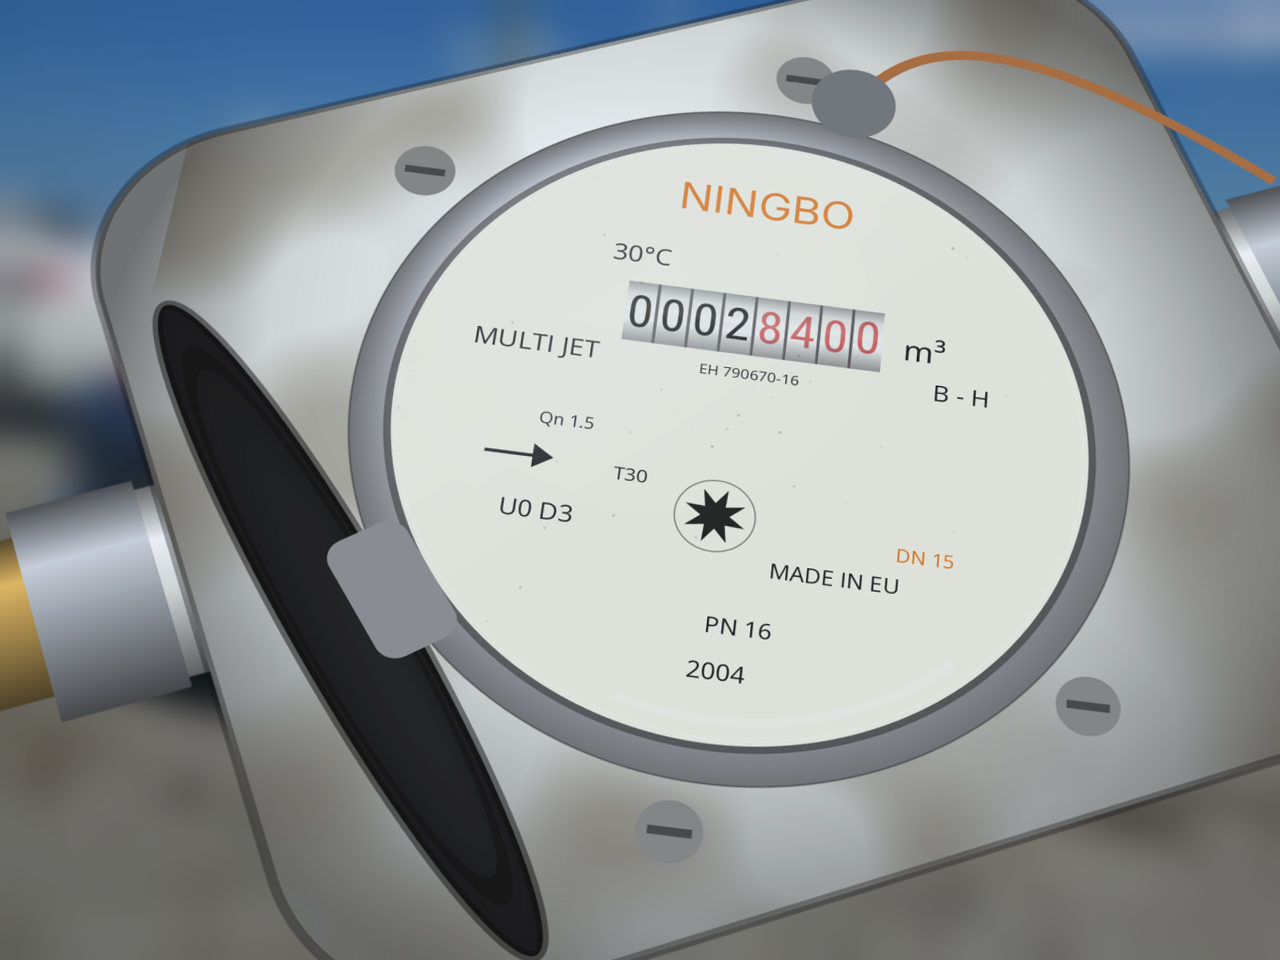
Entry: 2.8400,m³
